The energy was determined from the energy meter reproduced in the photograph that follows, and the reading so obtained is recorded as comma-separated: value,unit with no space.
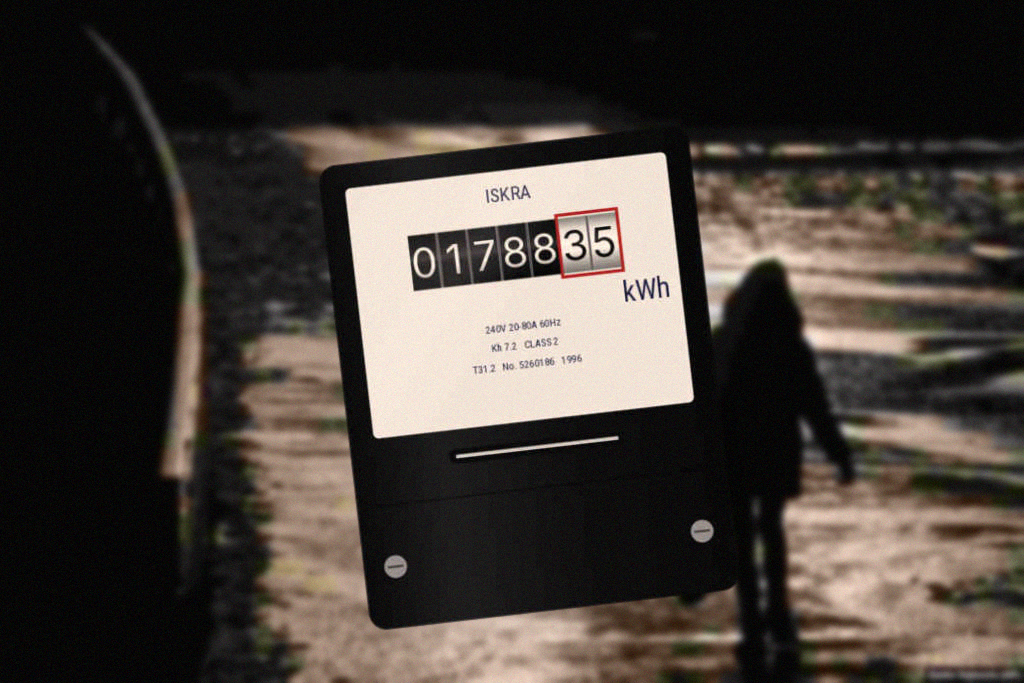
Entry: 1788.35,kWh
